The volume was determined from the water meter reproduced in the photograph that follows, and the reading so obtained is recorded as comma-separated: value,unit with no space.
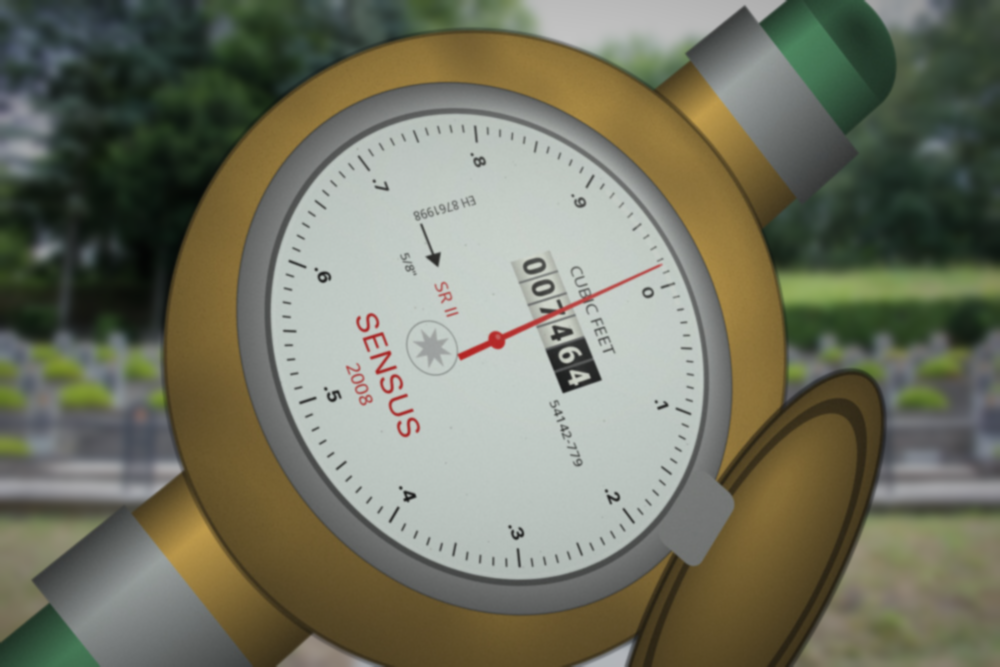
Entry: 7463.98,ft³
